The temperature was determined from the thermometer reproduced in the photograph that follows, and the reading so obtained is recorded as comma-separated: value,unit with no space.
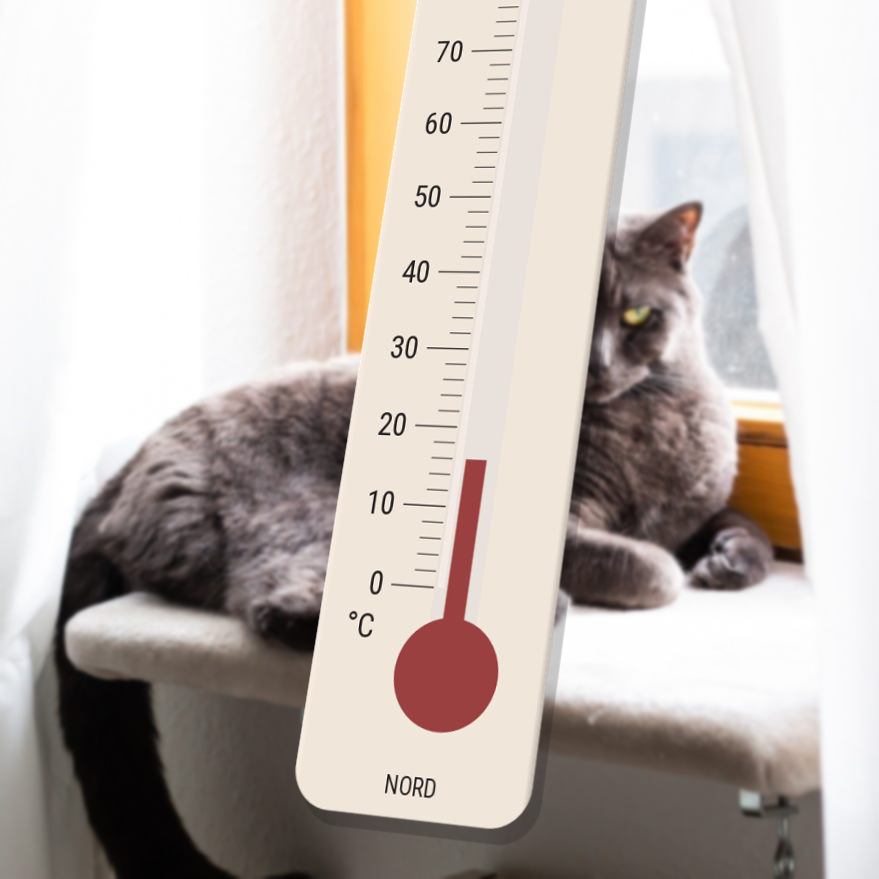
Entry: 16,°C
